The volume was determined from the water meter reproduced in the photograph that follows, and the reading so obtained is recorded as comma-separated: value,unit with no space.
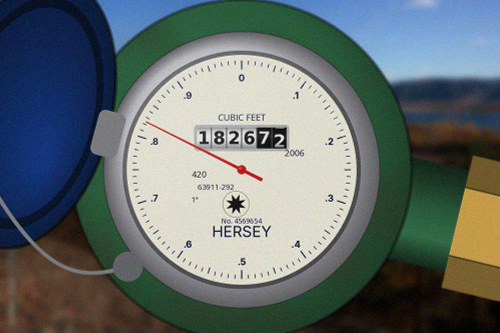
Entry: 182671.82,ft³
